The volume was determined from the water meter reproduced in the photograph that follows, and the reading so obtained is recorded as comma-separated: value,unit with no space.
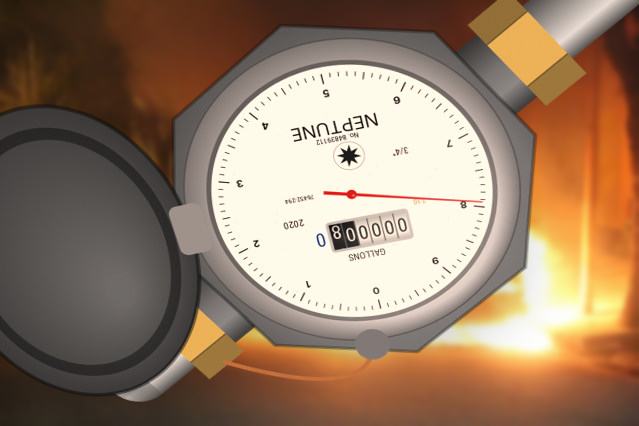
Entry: 77.9,gal
